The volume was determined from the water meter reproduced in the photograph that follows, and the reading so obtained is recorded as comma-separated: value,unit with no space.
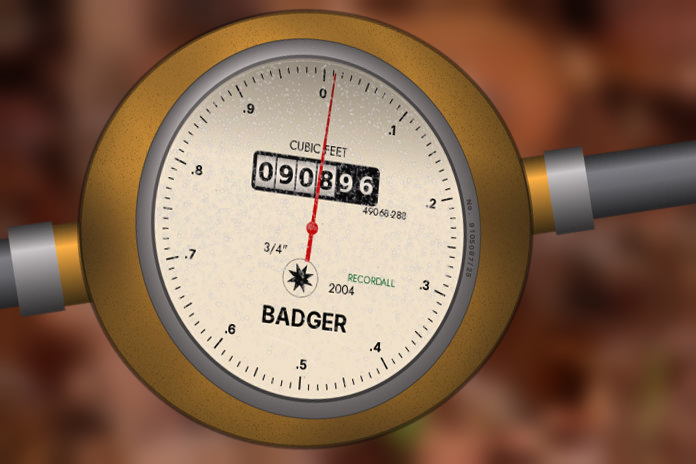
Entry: 90896.01,ft³
